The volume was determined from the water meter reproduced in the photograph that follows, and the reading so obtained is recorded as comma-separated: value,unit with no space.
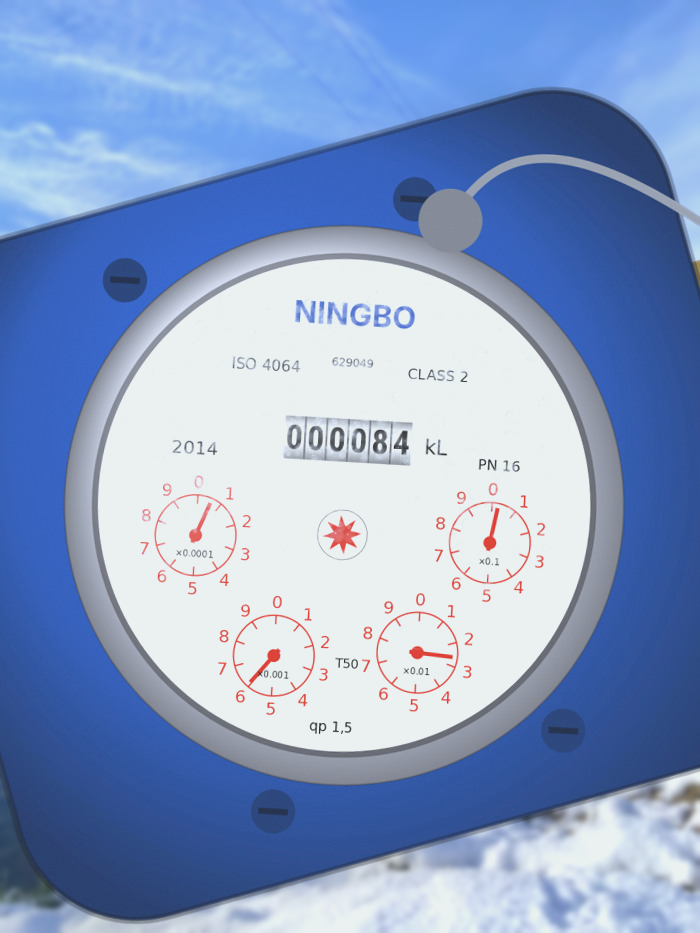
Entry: 84.0260,kL
